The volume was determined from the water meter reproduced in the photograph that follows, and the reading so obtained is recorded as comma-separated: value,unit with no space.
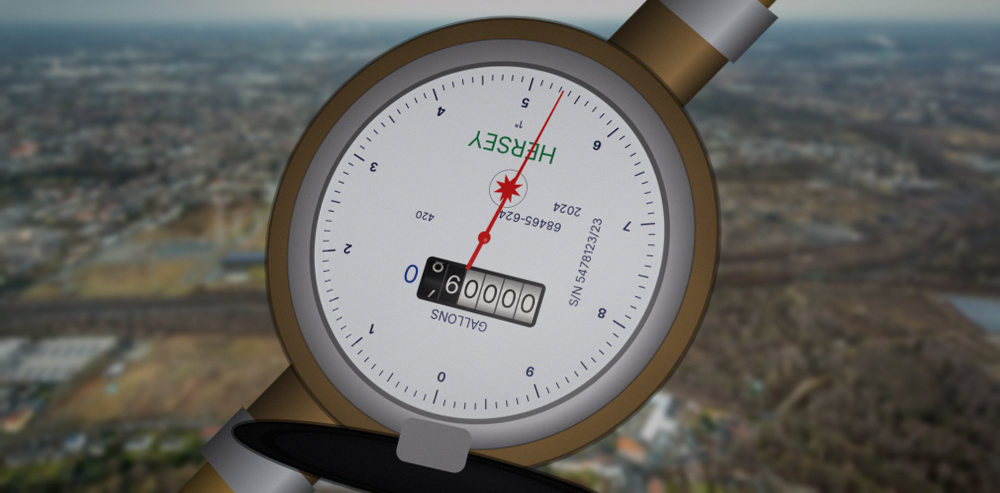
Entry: 975.3,gal
